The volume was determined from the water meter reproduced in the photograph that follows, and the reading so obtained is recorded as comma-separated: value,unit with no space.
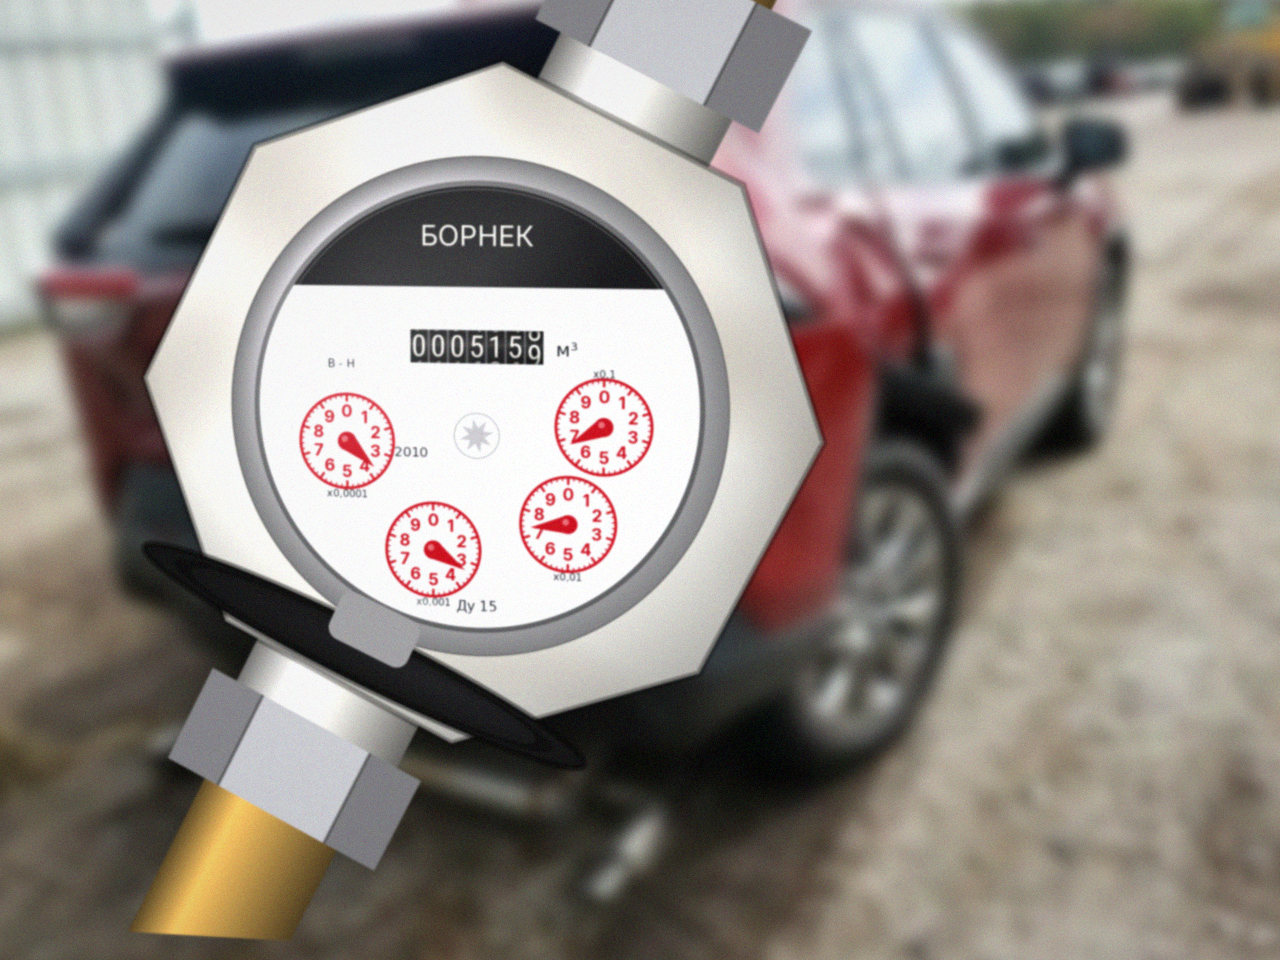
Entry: 5158.6733,m³
